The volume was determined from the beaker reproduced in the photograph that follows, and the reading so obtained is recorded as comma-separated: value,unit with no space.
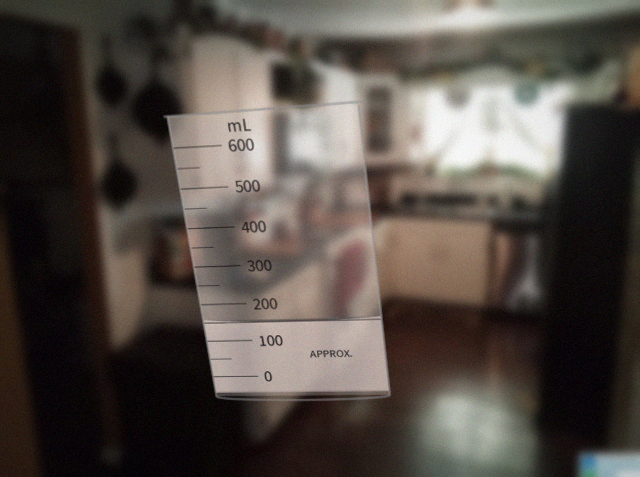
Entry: 150,mL
